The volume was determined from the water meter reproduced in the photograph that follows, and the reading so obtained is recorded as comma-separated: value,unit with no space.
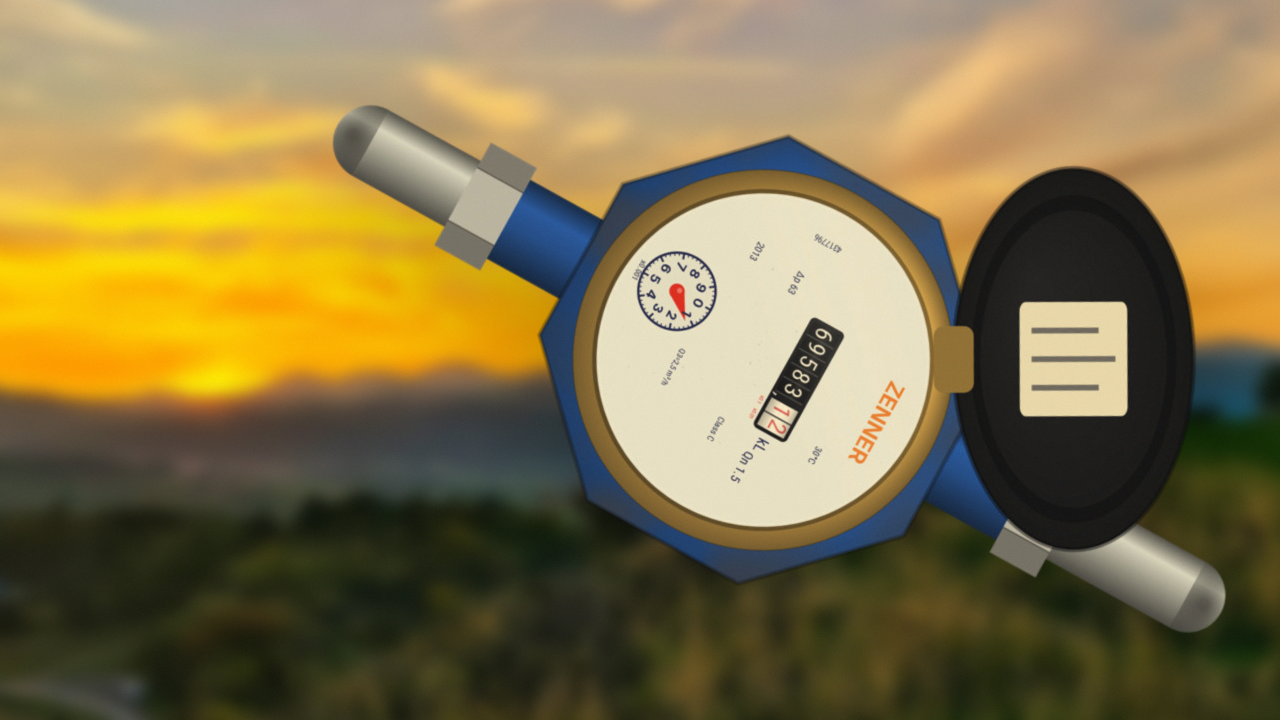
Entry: 69583.121,kL
